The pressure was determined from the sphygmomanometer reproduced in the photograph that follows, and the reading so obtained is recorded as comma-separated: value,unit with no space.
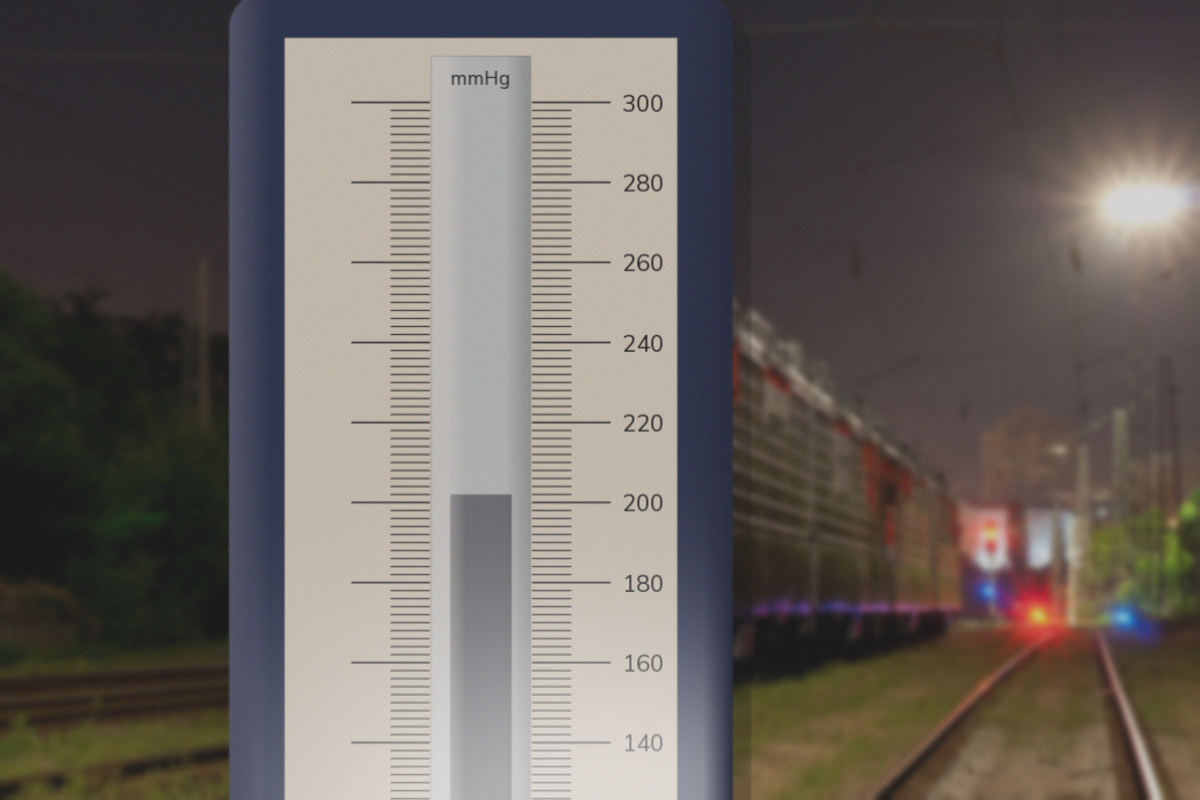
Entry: 202,mmHg
